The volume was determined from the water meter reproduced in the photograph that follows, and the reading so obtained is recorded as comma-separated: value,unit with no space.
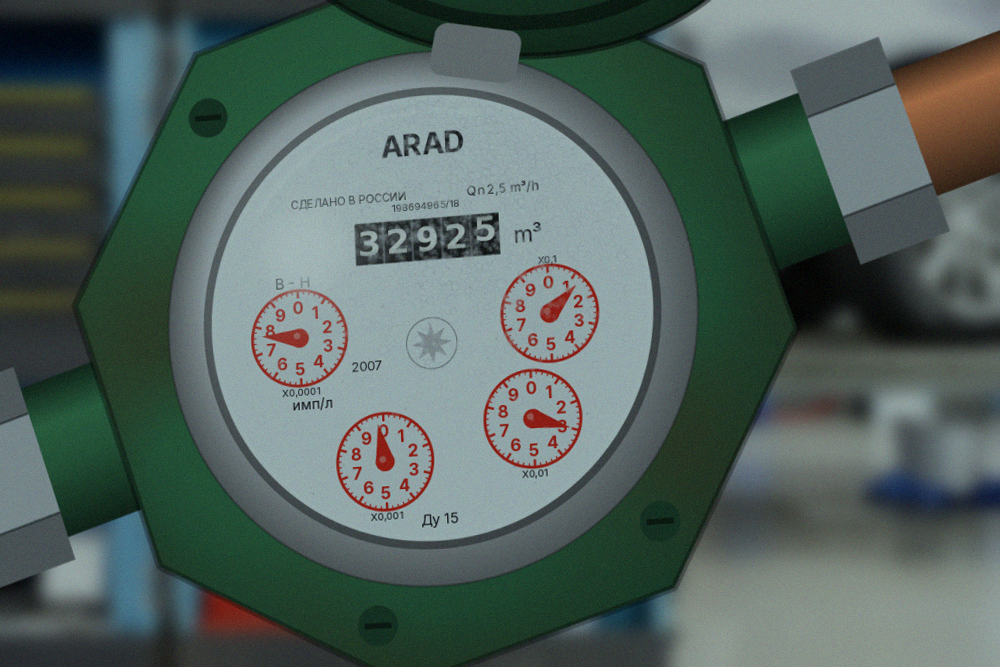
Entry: 32925.1297,m³
